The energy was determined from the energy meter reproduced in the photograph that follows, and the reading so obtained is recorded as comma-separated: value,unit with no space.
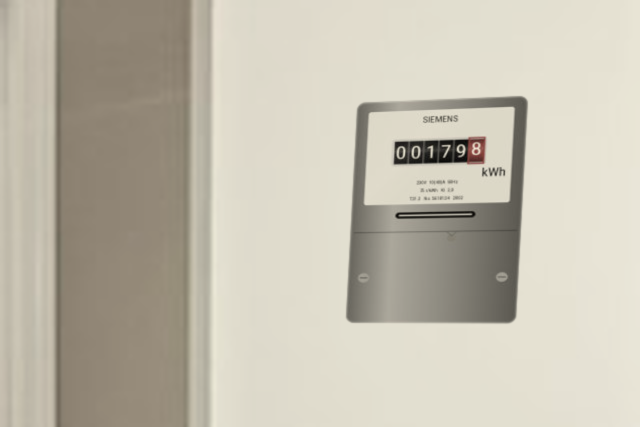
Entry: 179.8,kWh
